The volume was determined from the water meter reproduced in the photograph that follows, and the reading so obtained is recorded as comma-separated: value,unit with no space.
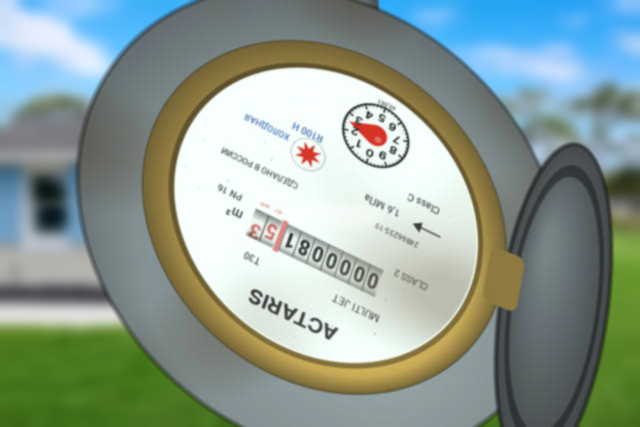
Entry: 81.532,m³
